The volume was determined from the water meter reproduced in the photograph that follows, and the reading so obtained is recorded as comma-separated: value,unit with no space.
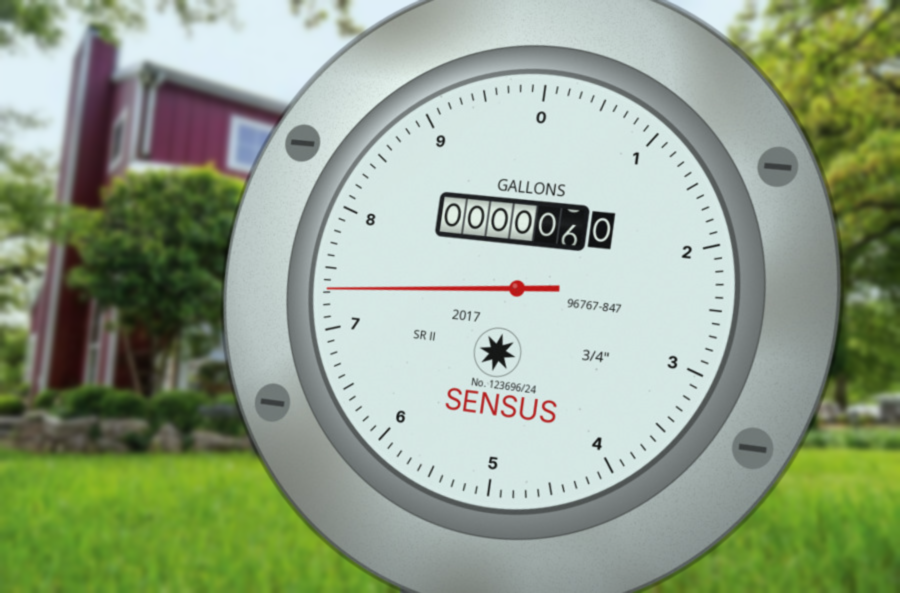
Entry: 57.3,gal
